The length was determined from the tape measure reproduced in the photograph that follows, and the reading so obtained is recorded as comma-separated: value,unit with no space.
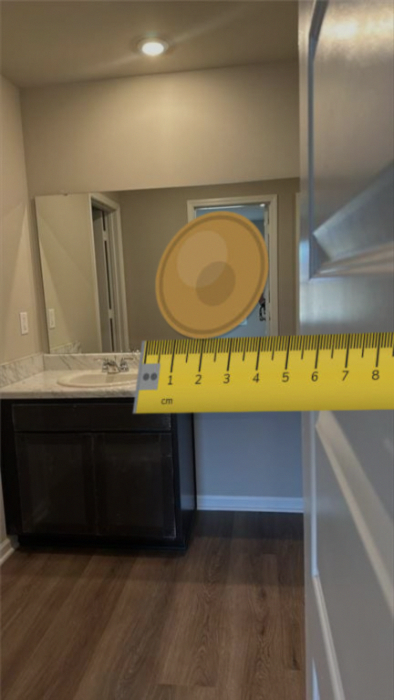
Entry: 4,cm
